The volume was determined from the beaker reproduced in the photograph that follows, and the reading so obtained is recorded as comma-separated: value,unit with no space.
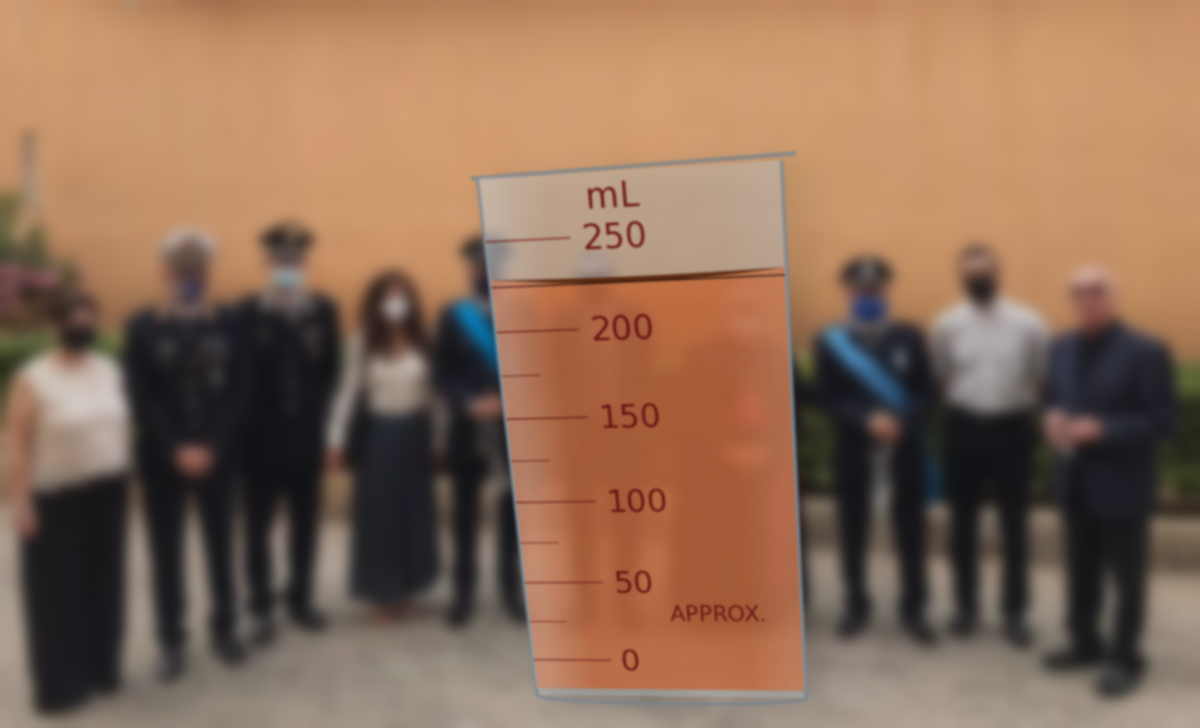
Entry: 225,mL
